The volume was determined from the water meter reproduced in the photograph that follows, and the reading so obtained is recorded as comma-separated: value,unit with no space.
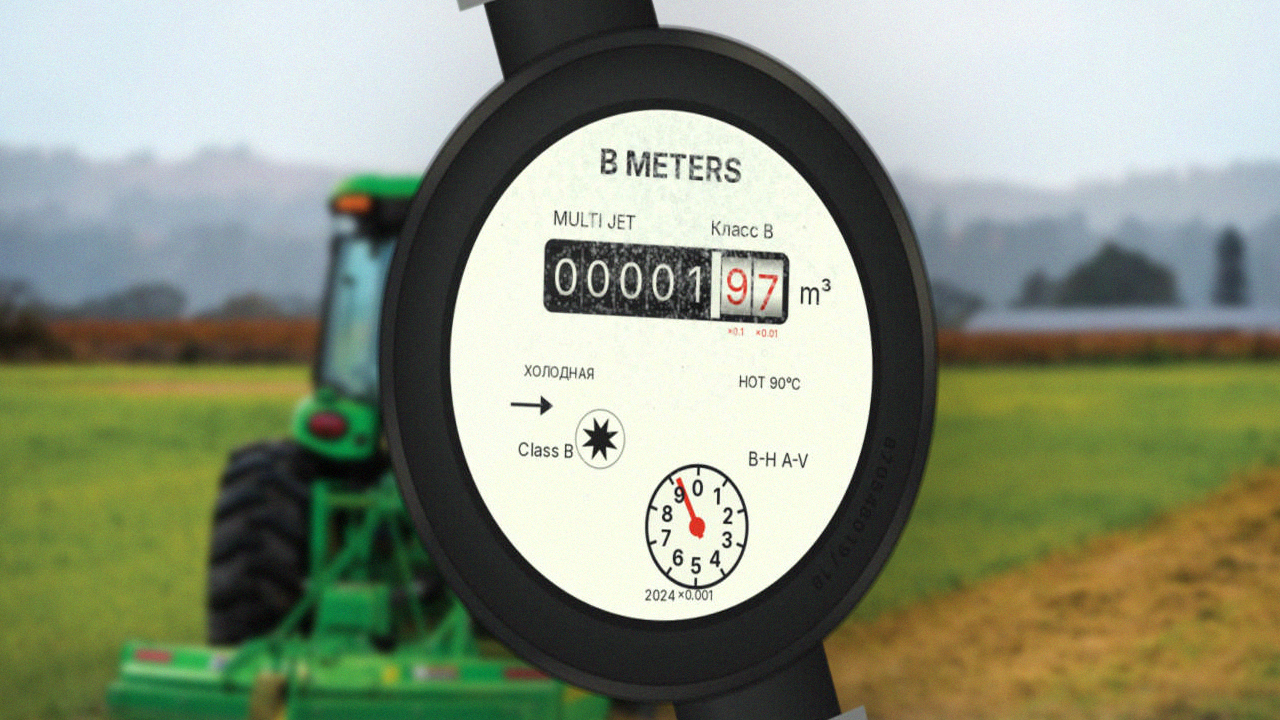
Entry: 1.969,m³
